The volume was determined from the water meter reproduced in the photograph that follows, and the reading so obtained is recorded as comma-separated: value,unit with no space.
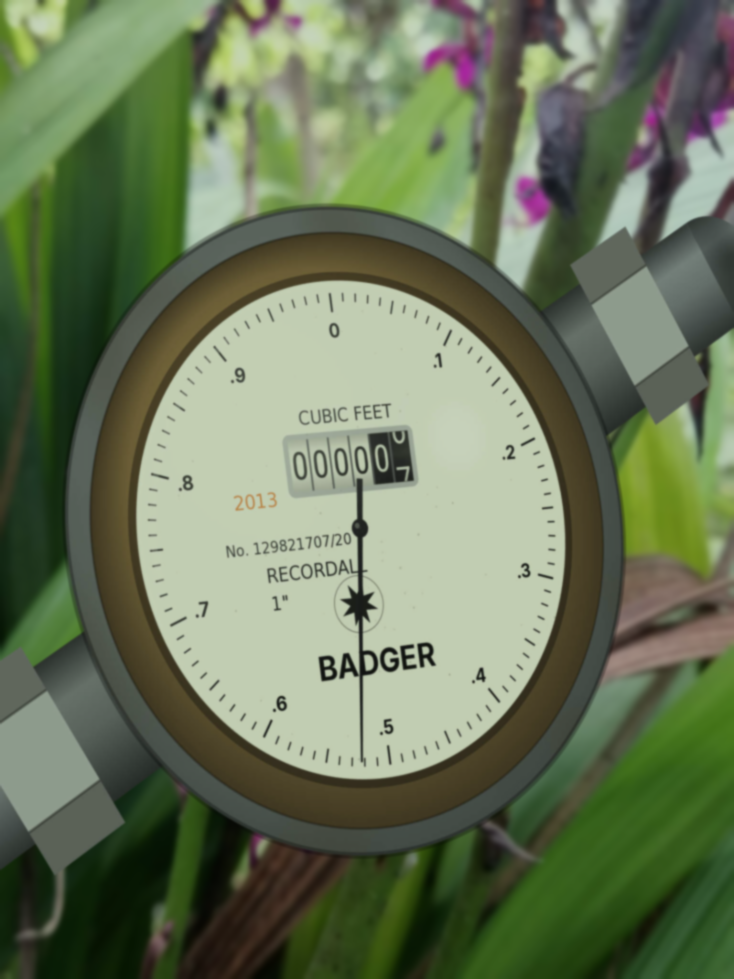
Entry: 6.52,ft³
